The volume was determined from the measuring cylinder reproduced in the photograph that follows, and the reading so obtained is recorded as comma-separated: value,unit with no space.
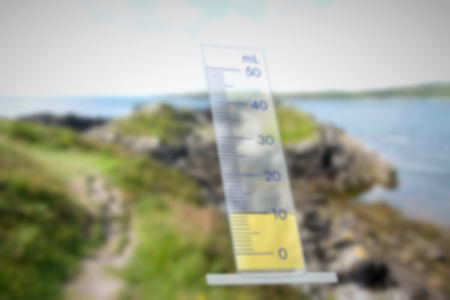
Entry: 10,mL
